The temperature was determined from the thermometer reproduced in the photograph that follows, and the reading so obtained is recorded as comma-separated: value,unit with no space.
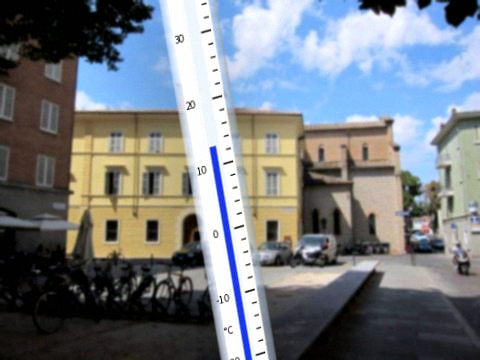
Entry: 13,°C
